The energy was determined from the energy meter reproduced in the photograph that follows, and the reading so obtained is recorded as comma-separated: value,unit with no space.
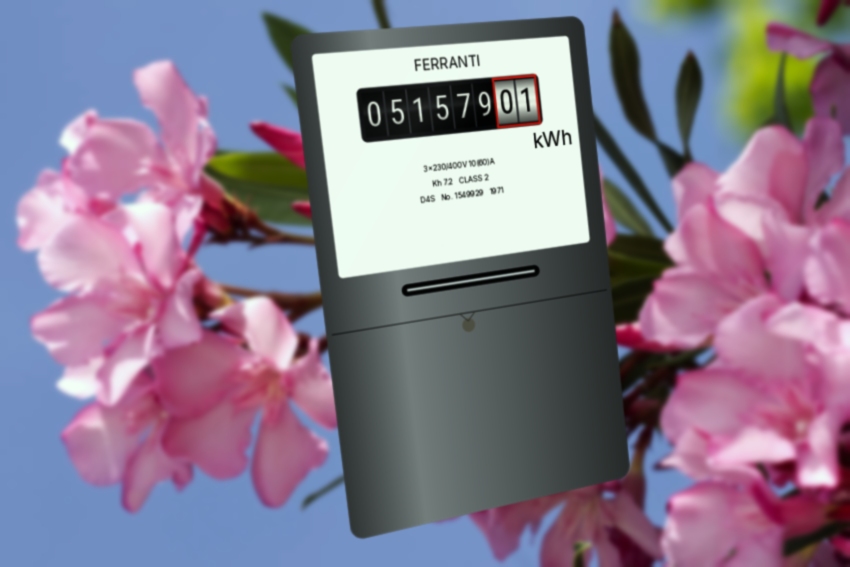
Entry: 51579.01,kWh
